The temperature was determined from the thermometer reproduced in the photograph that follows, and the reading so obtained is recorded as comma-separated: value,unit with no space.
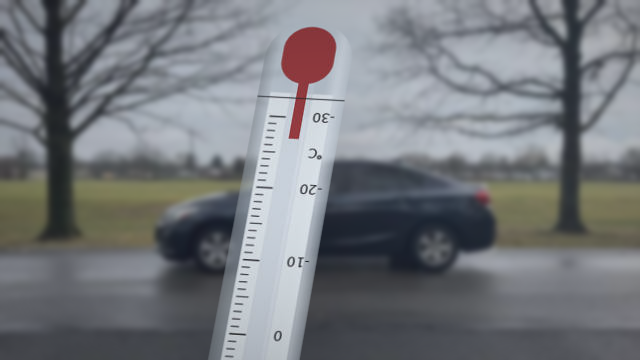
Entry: -27,°C
